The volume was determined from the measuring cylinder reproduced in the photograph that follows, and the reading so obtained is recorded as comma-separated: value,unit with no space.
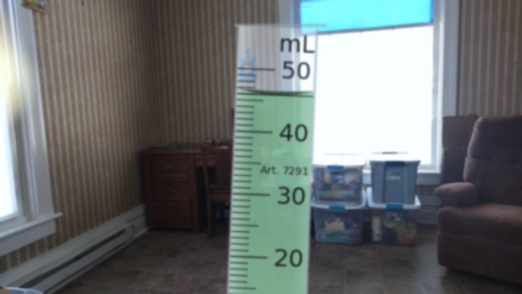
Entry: 46,mL
